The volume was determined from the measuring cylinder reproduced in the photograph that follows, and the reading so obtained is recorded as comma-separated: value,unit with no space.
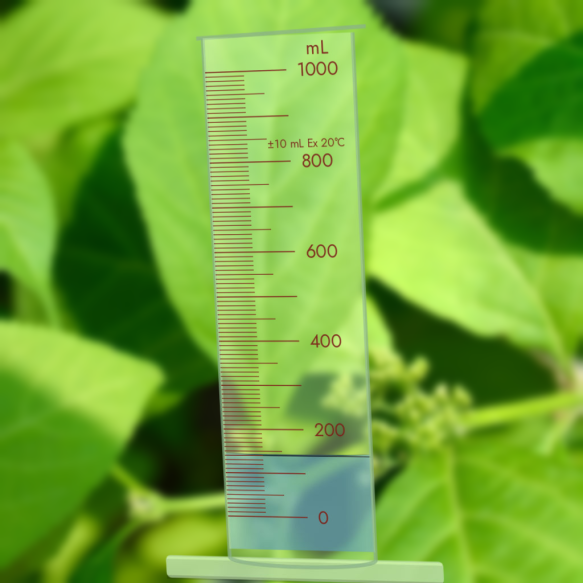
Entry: 140,mL
